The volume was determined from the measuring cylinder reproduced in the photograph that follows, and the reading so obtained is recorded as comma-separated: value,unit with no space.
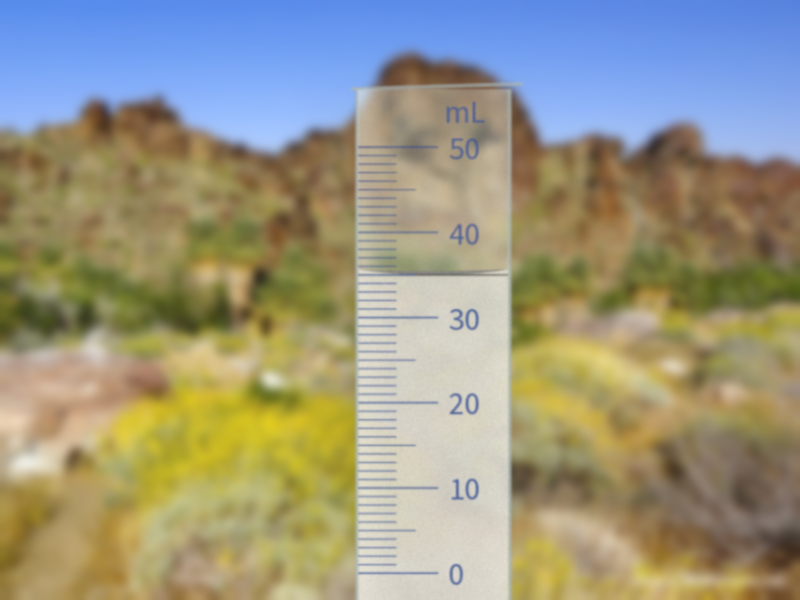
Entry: 35,mL
